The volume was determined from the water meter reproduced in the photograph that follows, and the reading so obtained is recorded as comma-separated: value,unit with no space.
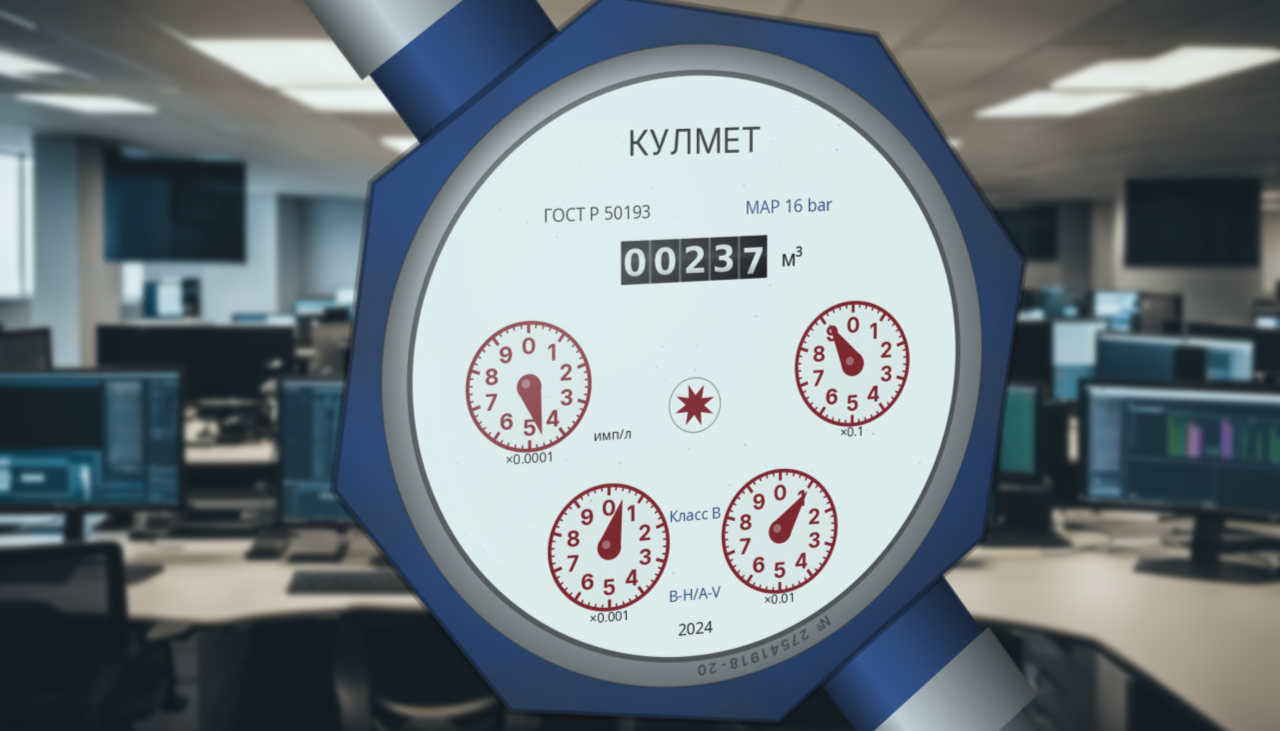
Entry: 236.9104,m³
